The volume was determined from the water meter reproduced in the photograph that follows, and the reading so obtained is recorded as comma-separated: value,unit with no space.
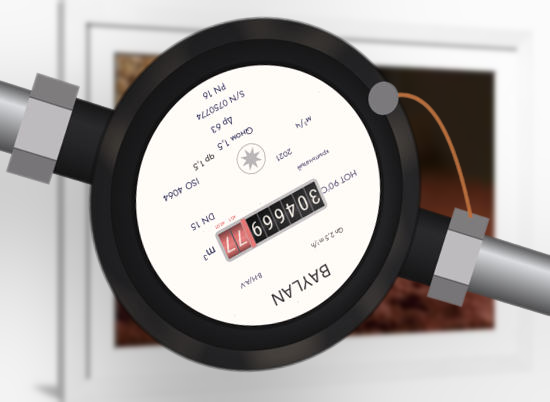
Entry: 304669.77,m³
